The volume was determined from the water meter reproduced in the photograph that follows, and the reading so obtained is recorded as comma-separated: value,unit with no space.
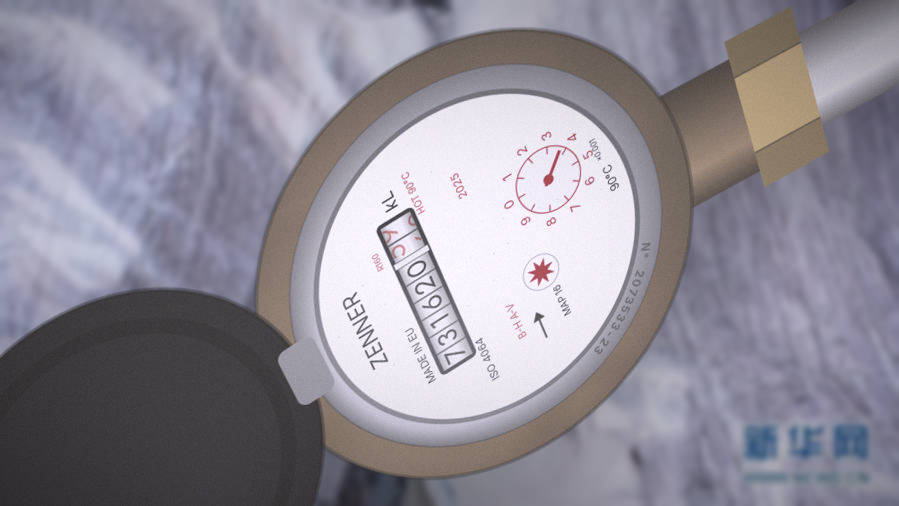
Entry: 731620.593,kL
